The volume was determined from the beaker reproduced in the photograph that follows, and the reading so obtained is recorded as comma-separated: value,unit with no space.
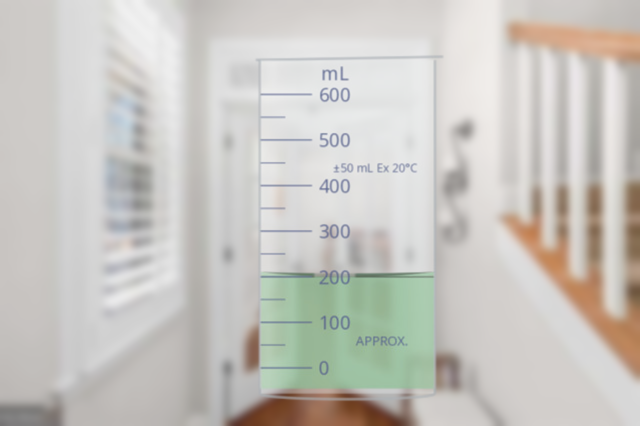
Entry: 200,mL
